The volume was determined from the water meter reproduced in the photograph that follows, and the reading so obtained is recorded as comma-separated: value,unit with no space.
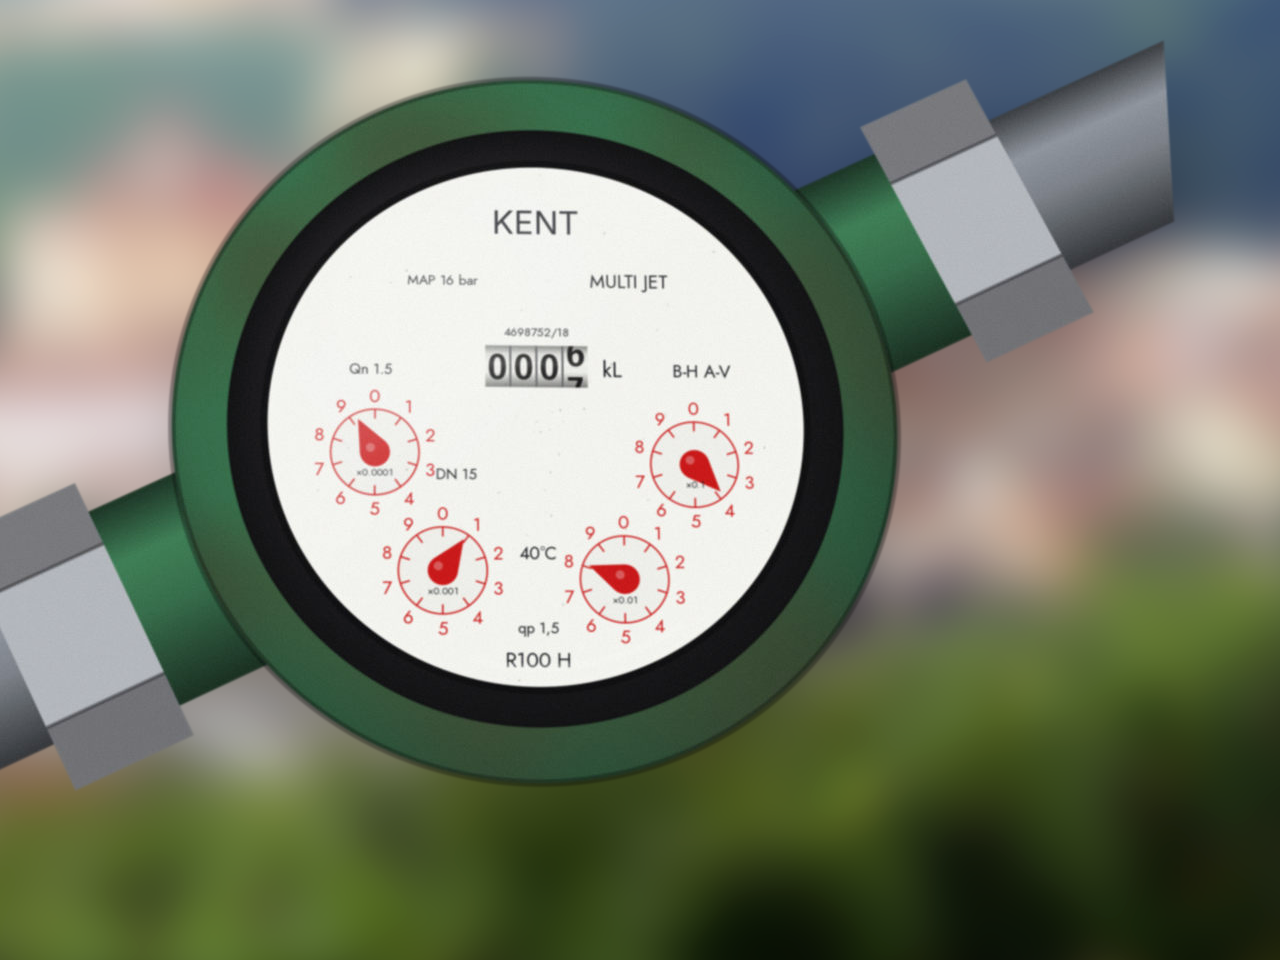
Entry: 6.3809,kL
